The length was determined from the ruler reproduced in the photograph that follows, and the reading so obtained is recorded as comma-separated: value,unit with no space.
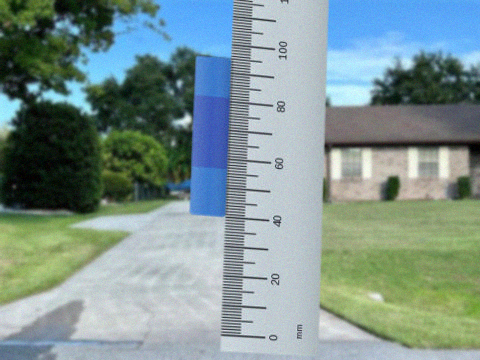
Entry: 55,mm
